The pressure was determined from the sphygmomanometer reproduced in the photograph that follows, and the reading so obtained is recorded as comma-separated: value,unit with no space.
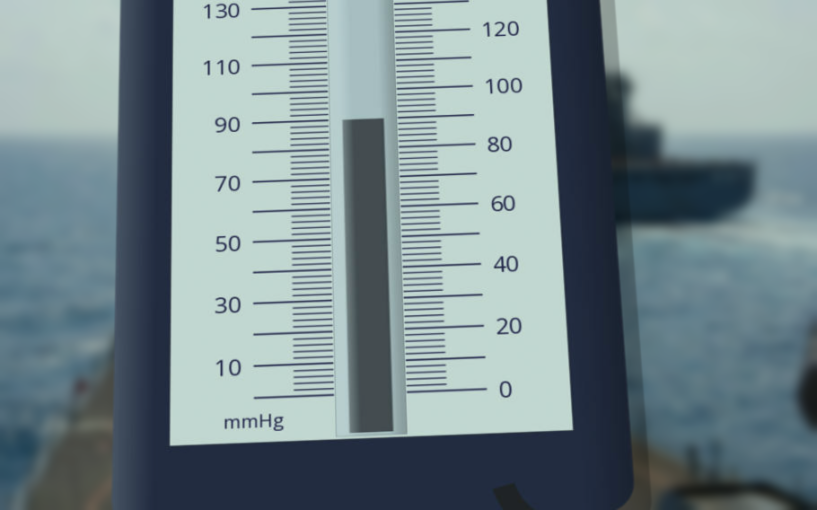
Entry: 90,mmHg
